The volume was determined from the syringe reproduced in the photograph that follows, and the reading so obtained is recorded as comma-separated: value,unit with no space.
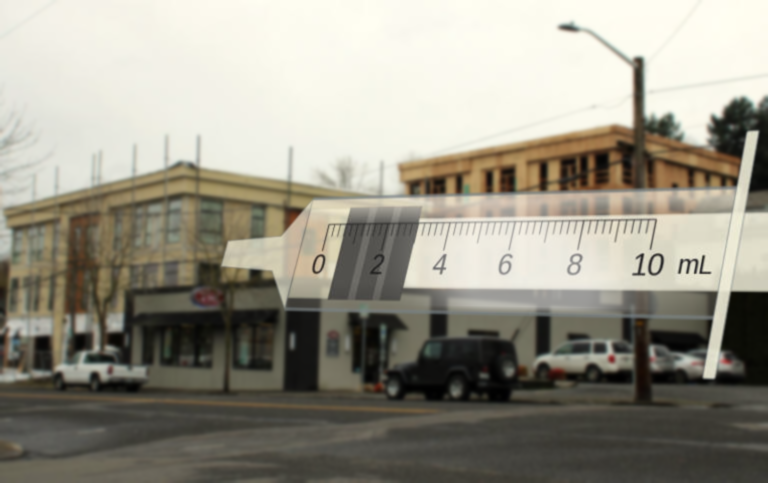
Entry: 0.6,mL
